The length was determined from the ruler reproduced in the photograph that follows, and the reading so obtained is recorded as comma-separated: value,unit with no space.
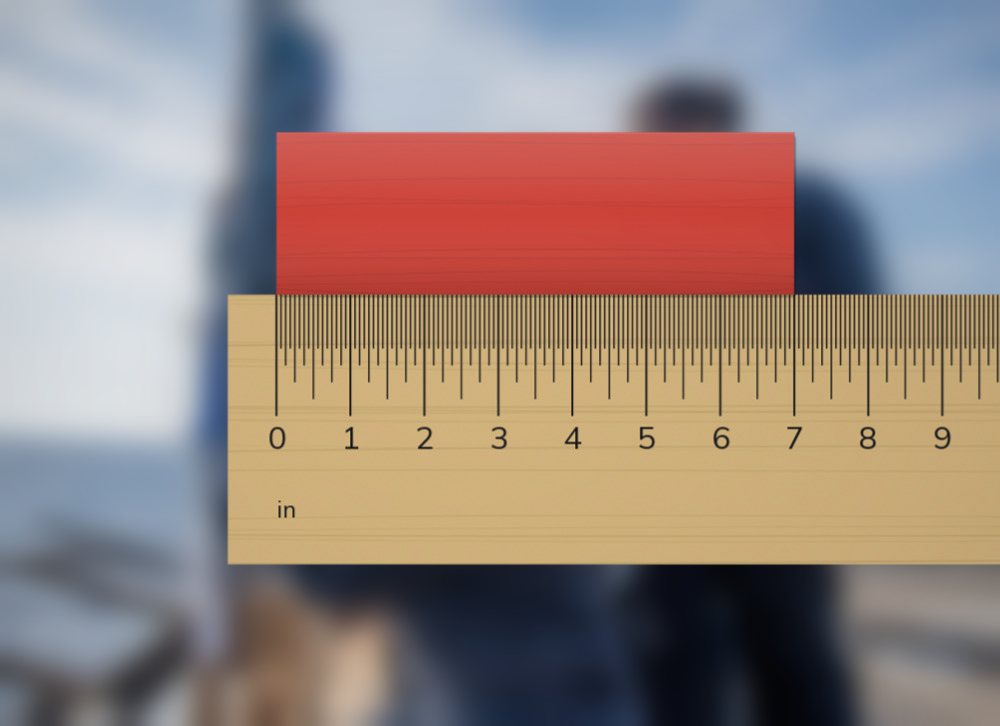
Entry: 7,in
